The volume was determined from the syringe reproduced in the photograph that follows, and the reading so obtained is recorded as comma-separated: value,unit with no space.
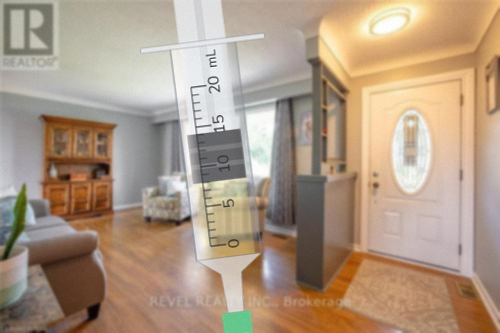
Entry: 8,mL
